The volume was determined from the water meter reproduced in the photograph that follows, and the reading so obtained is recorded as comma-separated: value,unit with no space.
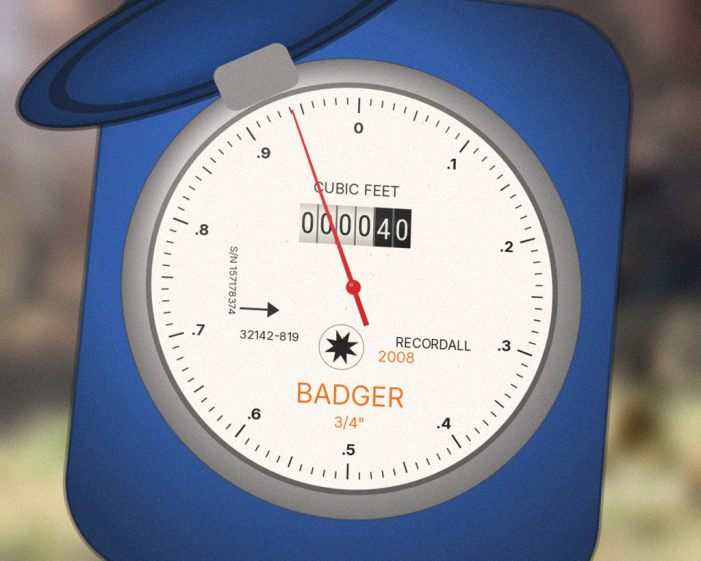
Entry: 39.94,ft³
